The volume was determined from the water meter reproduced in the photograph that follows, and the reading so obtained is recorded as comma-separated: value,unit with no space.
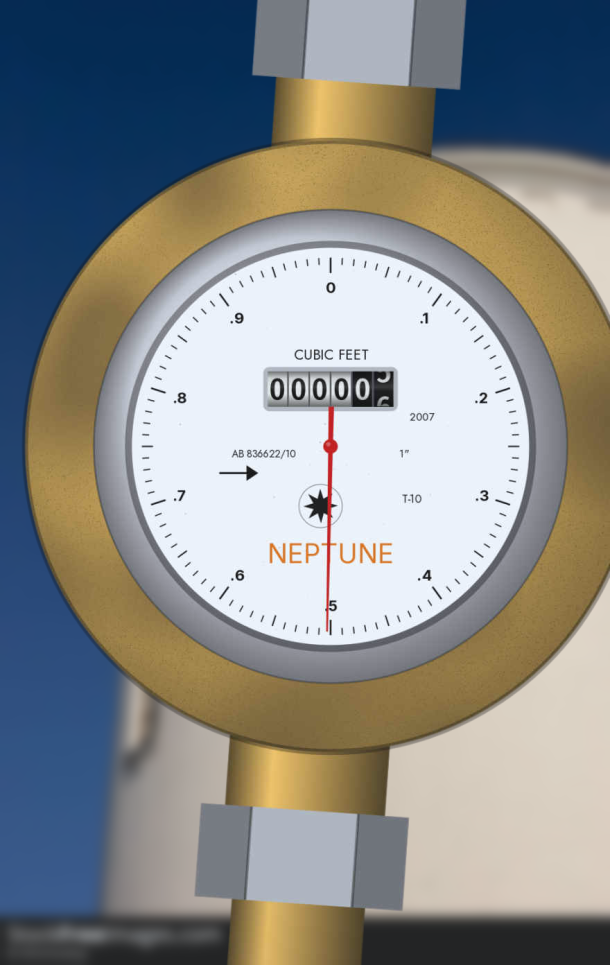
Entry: 5.50,ft³
